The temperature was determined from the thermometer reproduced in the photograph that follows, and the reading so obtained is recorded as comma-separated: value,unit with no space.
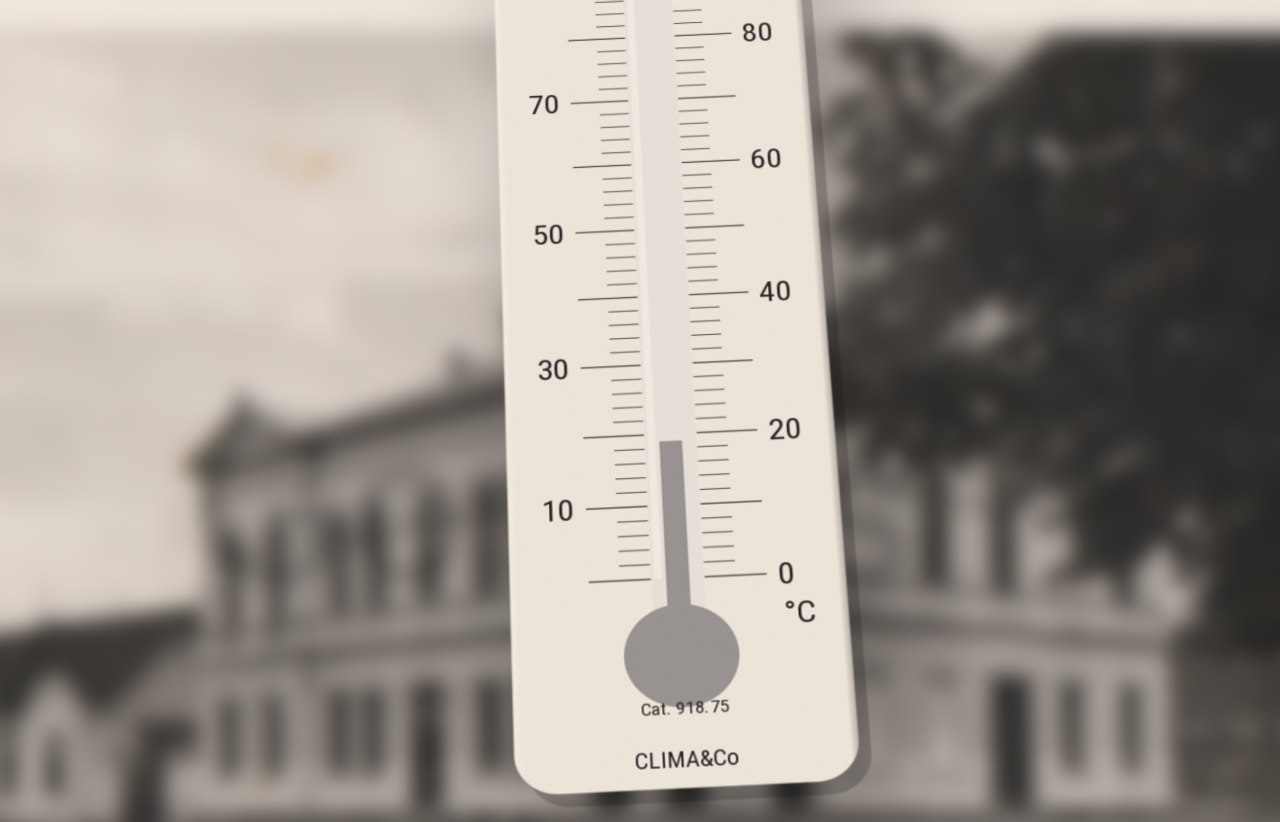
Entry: 19,°C
